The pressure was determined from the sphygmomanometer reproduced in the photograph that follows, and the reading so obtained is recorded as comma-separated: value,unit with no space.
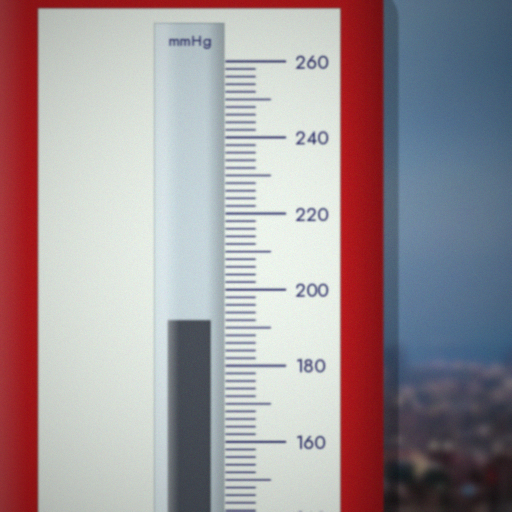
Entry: 192,mmHg
